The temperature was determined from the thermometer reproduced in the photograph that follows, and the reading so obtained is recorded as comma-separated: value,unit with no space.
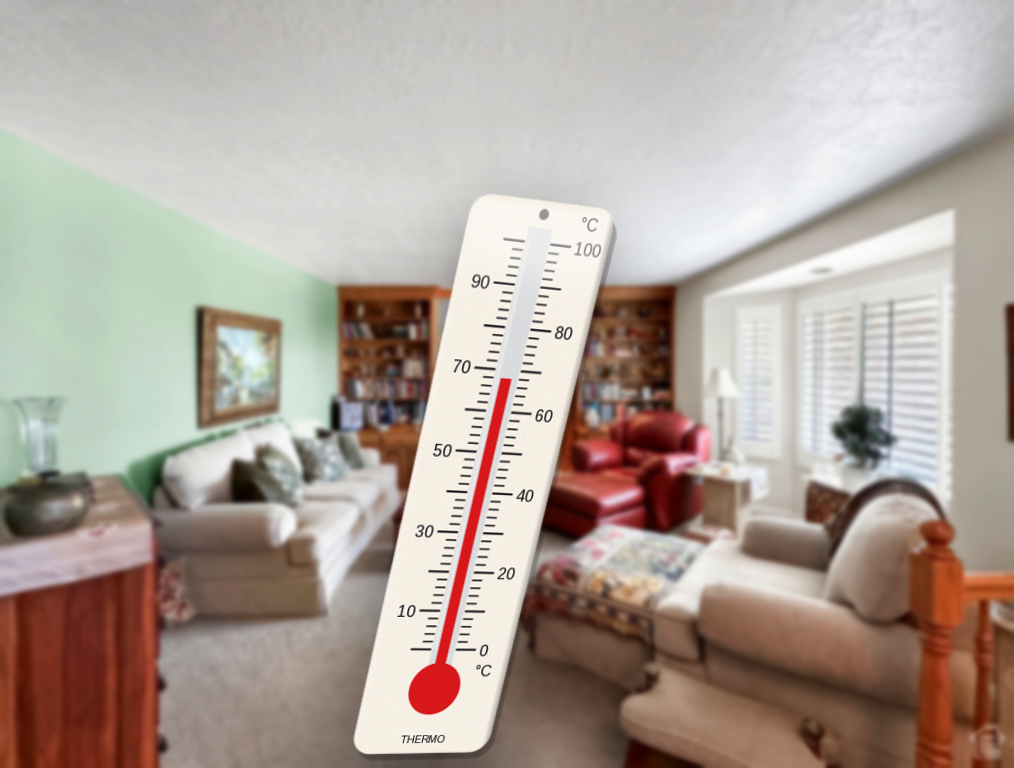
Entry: 68,°C
